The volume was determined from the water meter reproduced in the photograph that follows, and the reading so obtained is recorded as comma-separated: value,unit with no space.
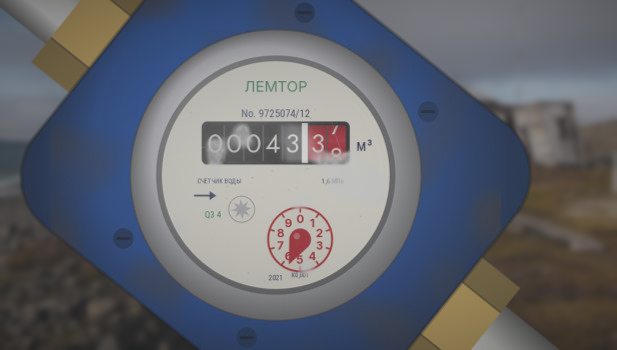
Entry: 43.375,m³
